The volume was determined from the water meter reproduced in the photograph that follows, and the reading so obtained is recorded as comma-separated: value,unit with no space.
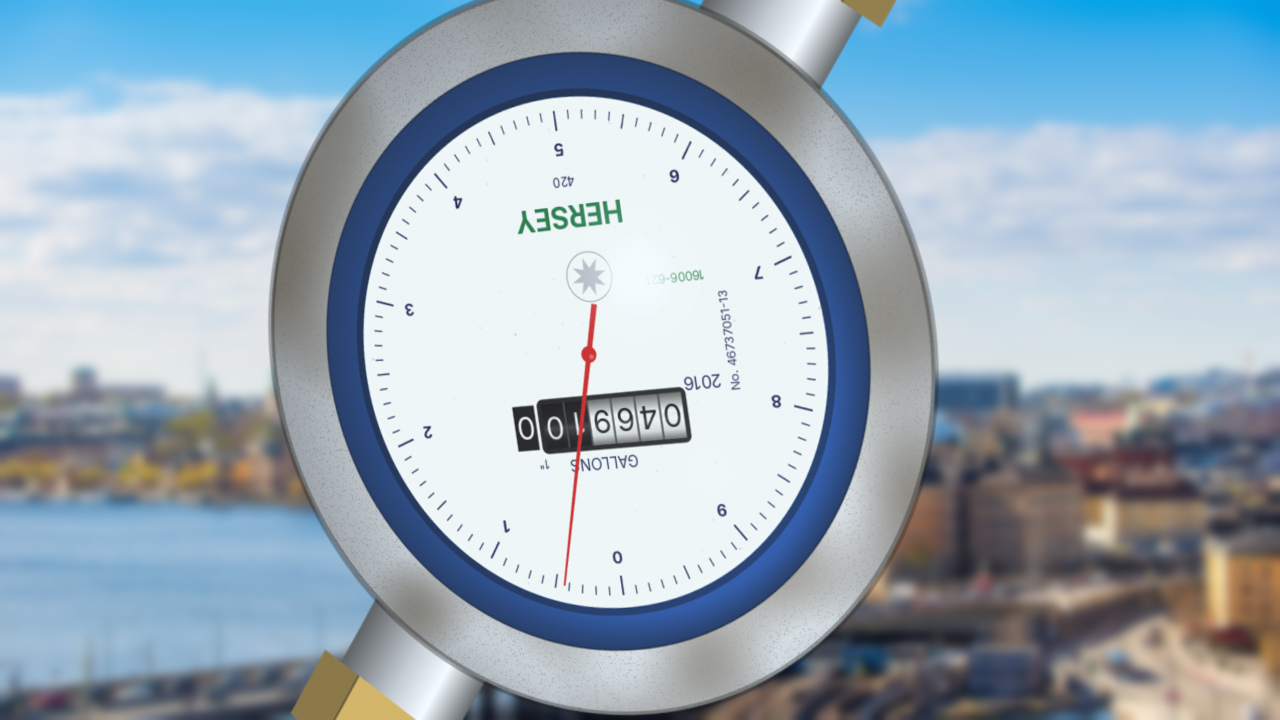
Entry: 469100.4,gal
